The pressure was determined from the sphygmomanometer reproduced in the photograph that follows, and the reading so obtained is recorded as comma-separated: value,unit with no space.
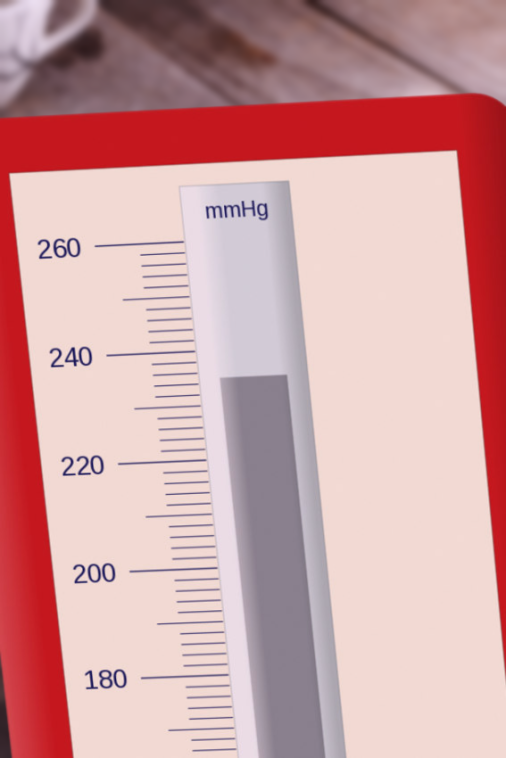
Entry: 235,mmHg
